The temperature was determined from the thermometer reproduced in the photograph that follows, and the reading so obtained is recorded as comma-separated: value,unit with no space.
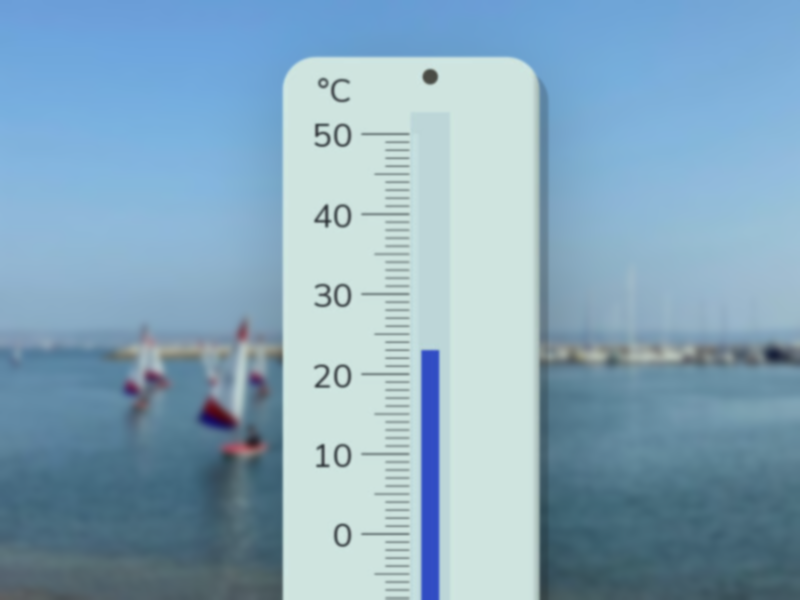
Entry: 23,°C
